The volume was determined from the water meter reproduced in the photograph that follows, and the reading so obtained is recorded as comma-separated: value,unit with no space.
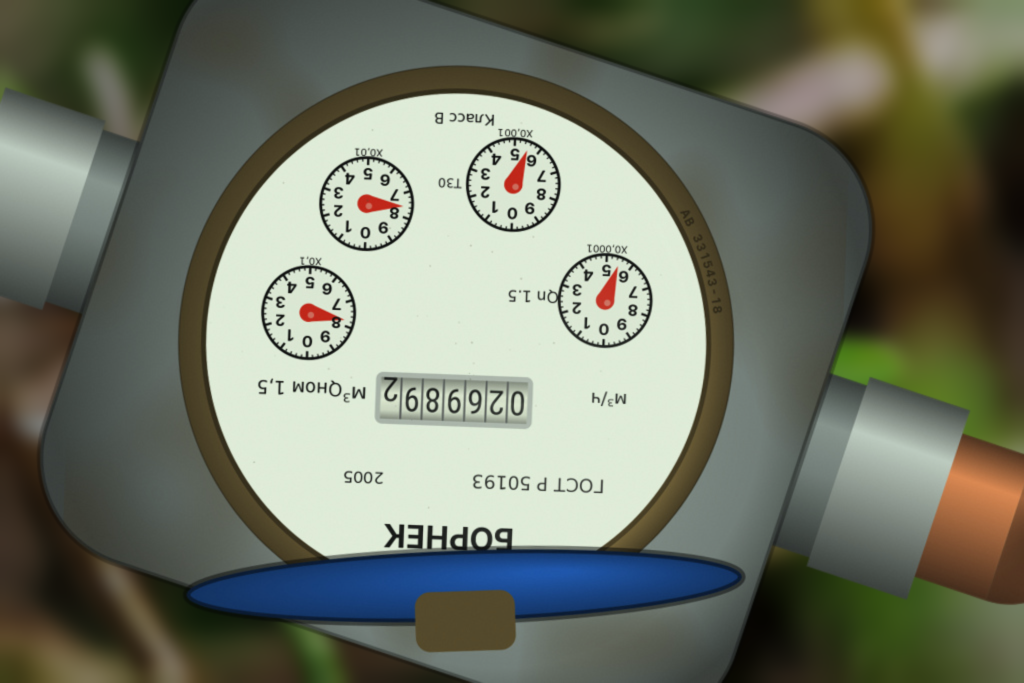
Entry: 269891.7755,m³
